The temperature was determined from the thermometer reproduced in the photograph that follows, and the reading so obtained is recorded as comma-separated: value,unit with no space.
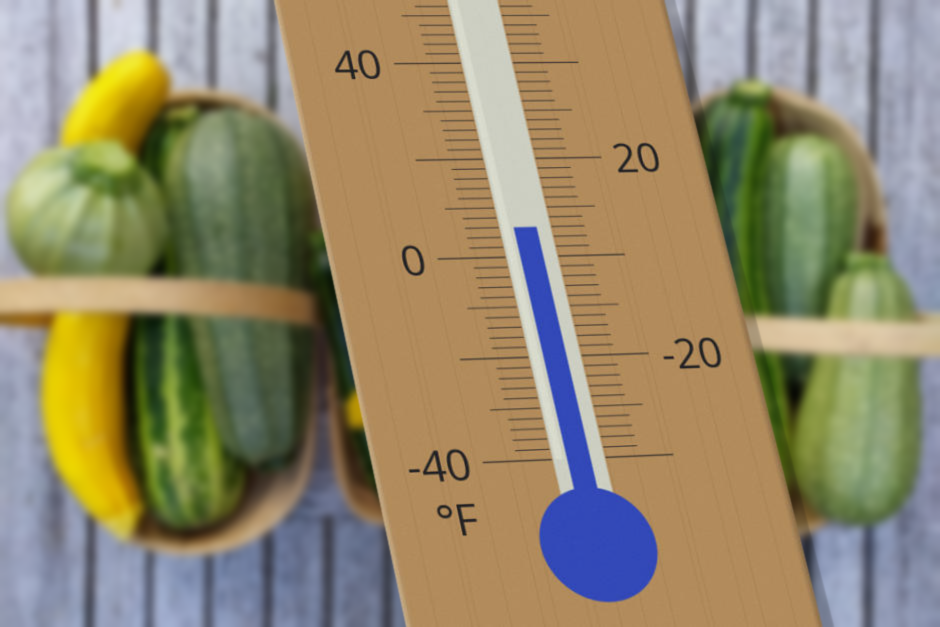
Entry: 6,°F
